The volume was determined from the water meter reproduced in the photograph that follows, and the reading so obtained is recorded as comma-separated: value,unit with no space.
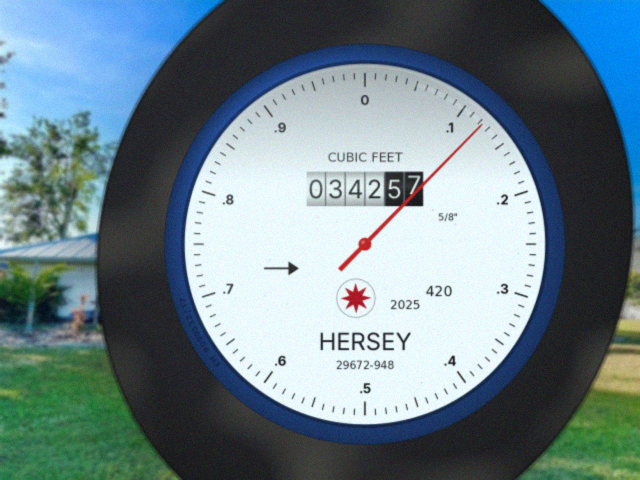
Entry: 34257.12,ft³
